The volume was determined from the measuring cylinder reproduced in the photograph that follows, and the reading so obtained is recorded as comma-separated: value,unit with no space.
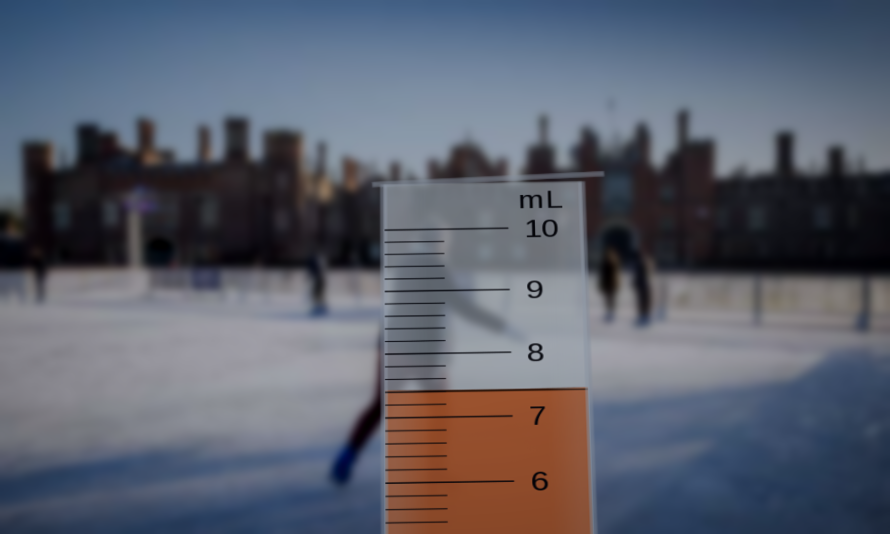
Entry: 7.4,mL
